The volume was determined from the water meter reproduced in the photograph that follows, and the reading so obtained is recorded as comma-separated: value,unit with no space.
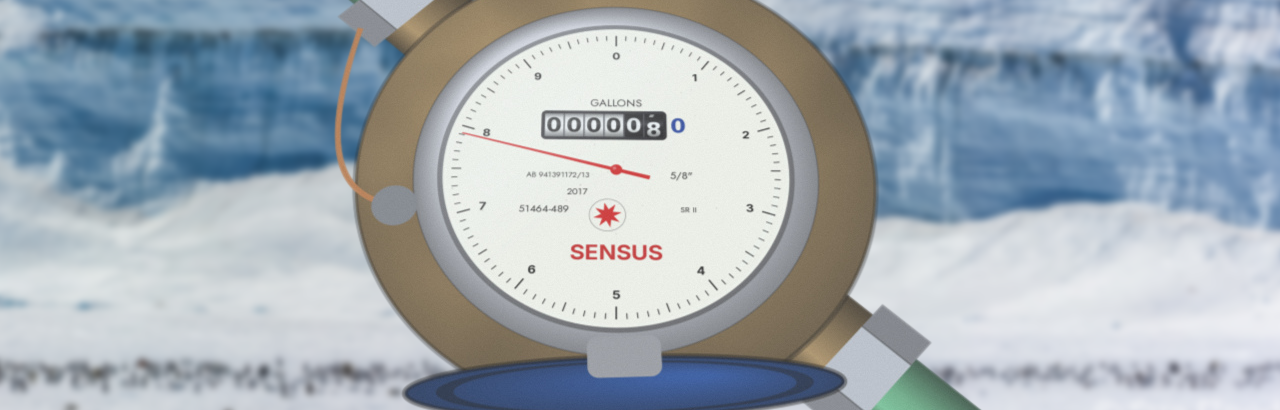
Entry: 77.9,gal
